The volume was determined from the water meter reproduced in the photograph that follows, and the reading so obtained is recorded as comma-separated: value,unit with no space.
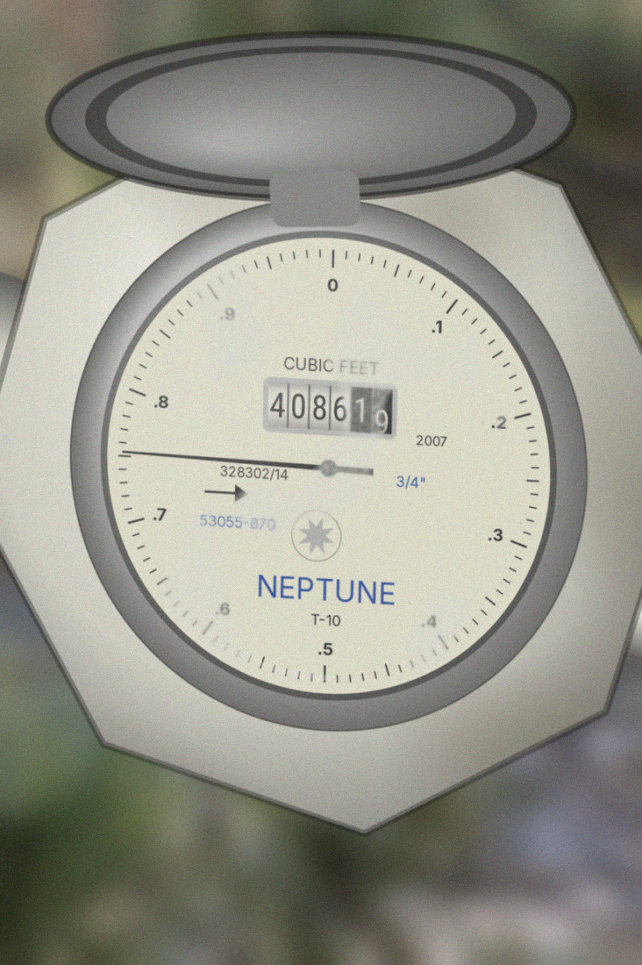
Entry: 408618.75,ft³
